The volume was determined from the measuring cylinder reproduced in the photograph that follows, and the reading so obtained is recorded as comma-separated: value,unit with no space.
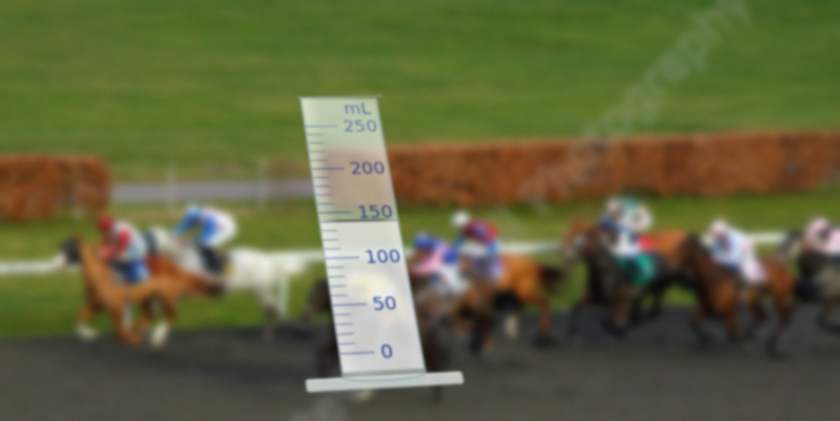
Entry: 140,mL
